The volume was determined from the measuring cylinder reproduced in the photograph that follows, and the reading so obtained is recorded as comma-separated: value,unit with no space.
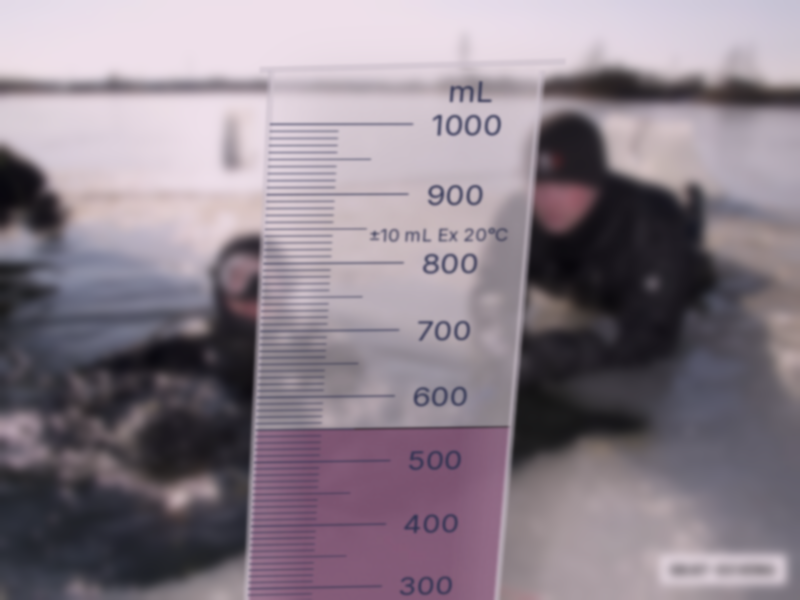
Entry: 550,mL
